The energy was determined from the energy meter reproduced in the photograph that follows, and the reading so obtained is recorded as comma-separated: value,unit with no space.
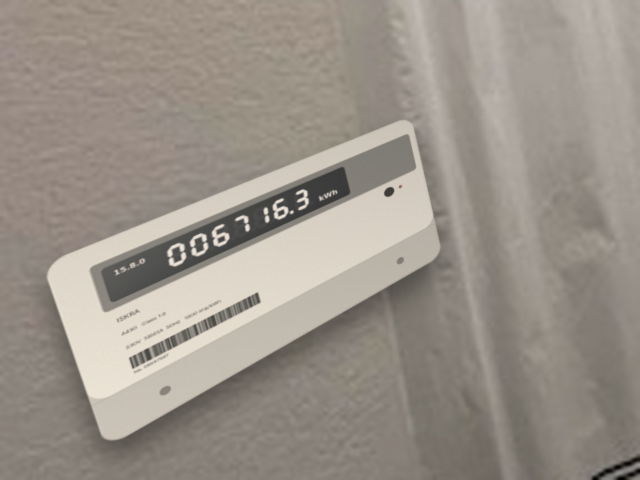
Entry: 6716.3,kWh
